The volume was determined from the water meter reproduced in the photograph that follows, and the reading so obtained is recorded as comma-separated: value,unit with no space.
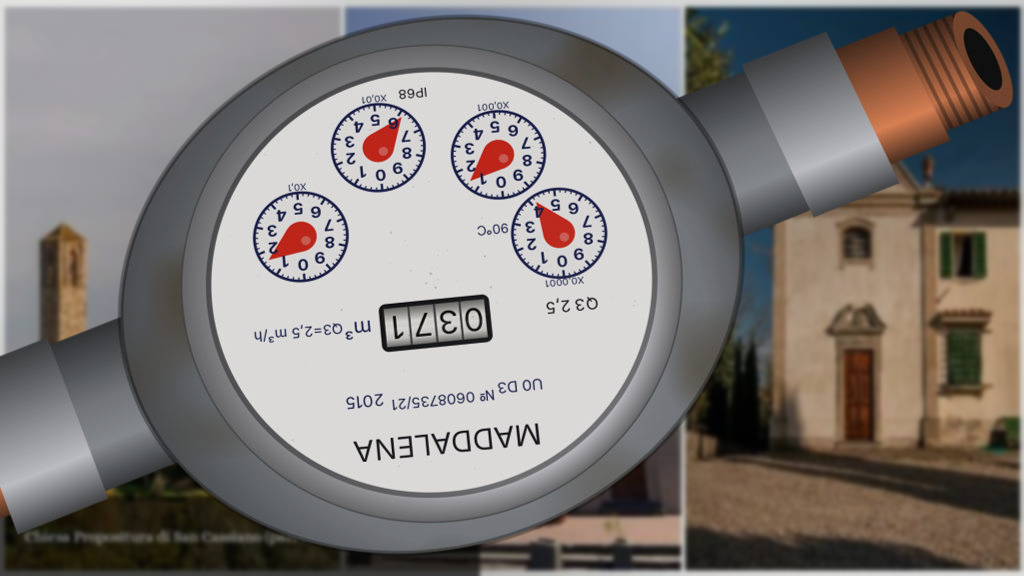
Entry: 371.1614,m³
